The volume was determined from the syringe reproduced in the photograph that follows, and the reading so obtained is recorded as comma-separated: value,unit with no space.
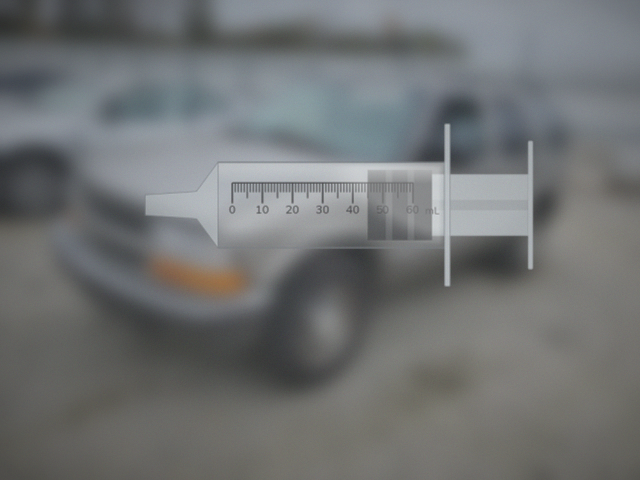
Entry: 45,mL
